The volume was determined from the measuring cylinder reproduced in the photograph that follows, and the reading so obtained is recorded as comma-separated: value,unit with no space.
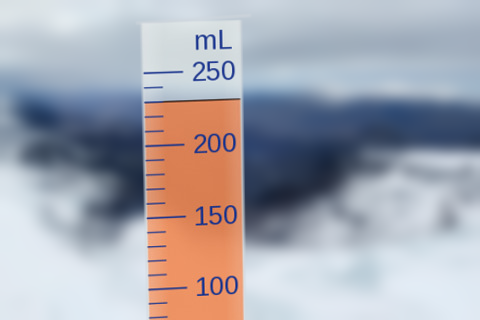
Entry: 230,mL
